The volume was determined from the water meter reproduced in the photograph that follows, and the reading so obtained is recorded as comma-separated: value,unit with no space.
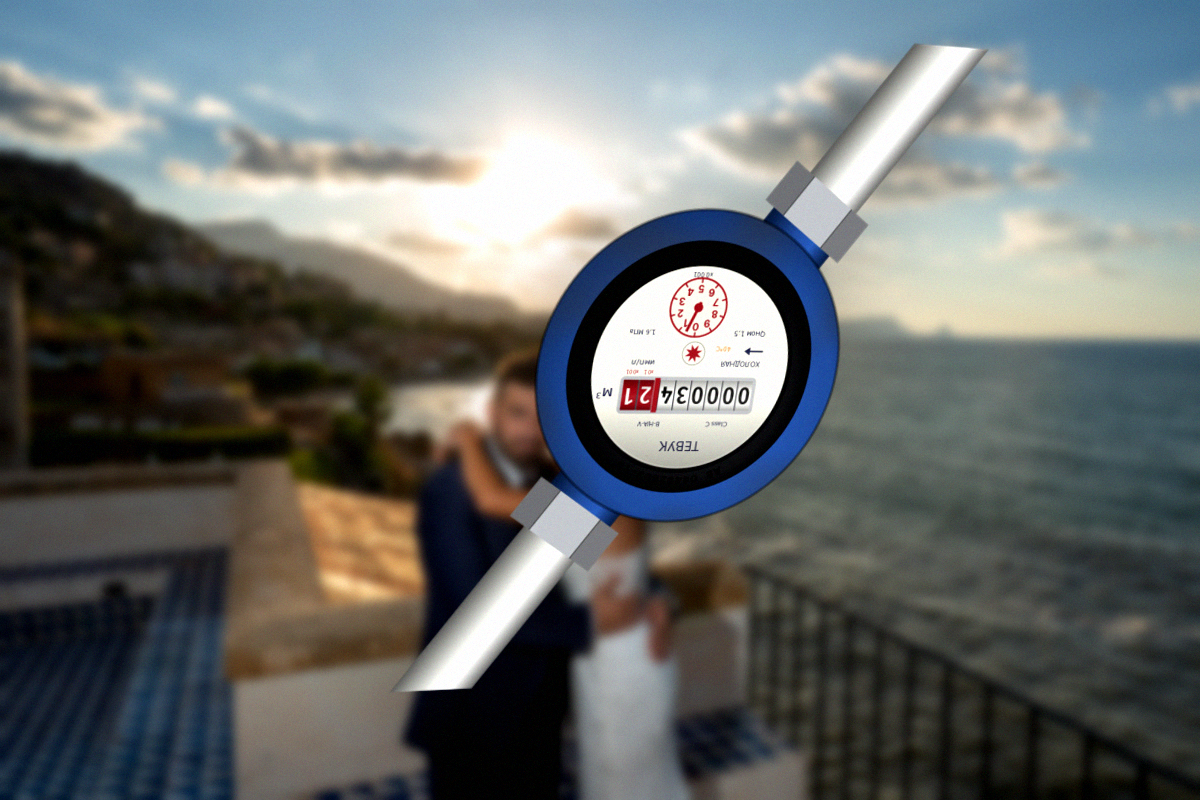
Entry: 34.210,m³
